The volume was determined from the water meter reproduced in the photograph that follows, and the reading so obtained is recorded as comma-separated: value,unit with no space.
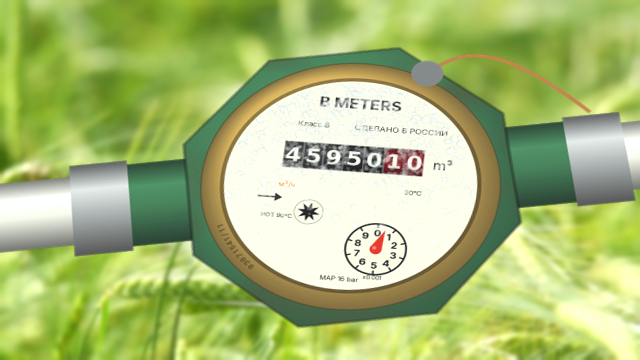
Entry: 45950.100,m³
